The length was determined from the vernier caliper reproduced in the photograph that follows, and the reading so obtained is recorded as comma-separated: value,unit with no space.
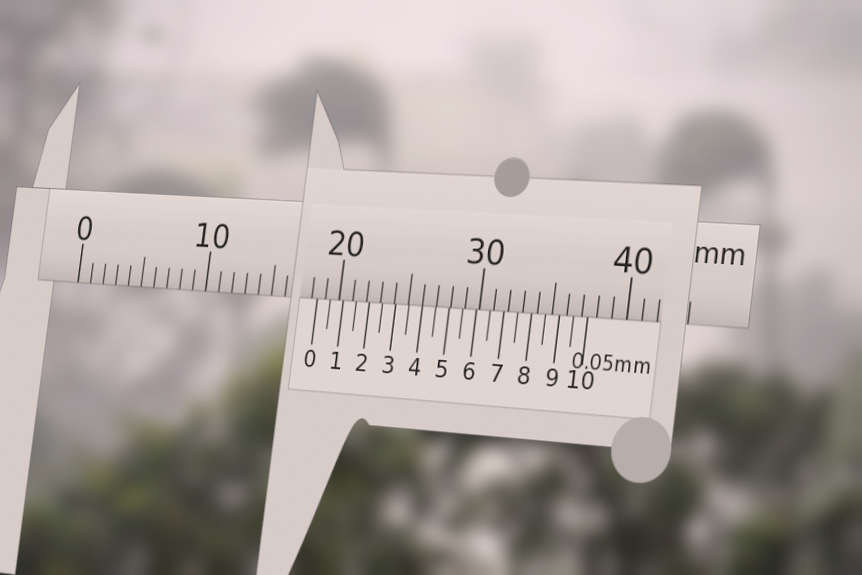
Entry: 18.4,mm
